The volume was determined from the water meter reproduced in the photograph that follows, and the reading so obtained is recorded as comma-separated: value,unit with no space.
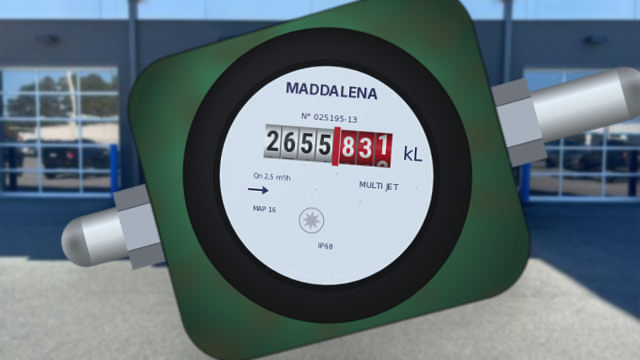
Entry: 2655.831,kL
